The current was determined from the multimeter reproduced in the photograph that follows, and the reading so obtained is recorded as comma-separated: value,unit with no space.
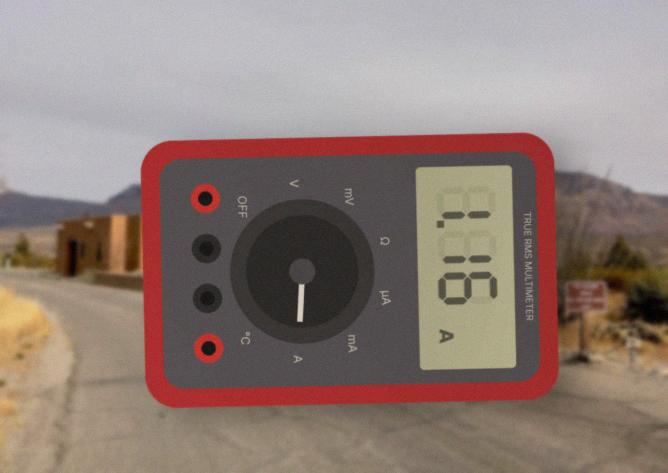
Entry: 1.16,A
